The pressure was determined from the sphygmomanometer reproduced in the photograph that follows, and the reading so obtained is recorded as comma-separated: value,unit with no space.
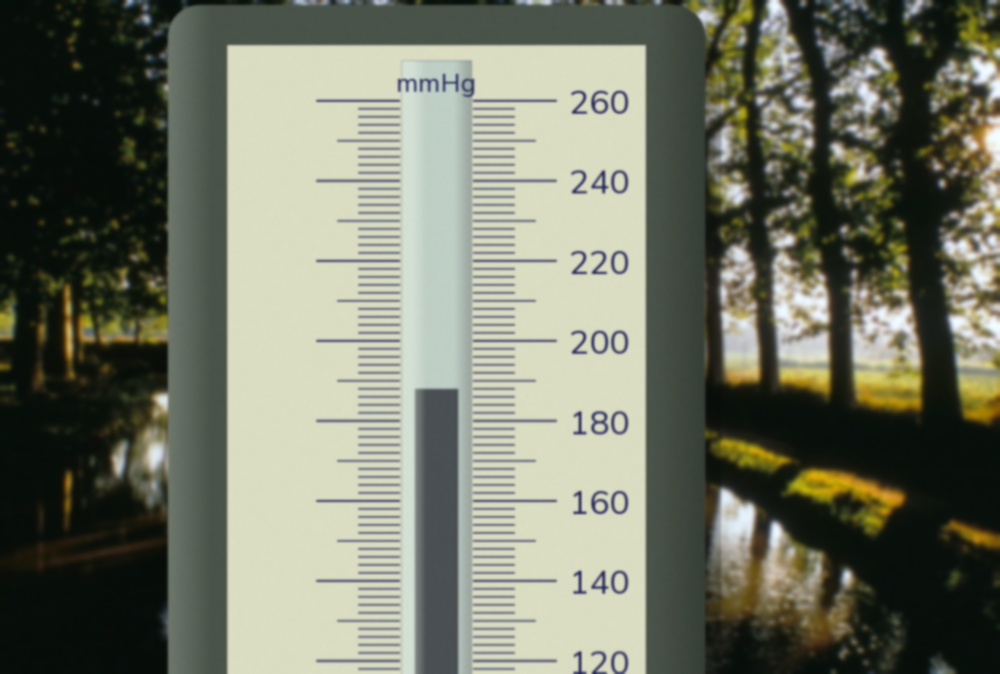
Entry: 188,mmHg
